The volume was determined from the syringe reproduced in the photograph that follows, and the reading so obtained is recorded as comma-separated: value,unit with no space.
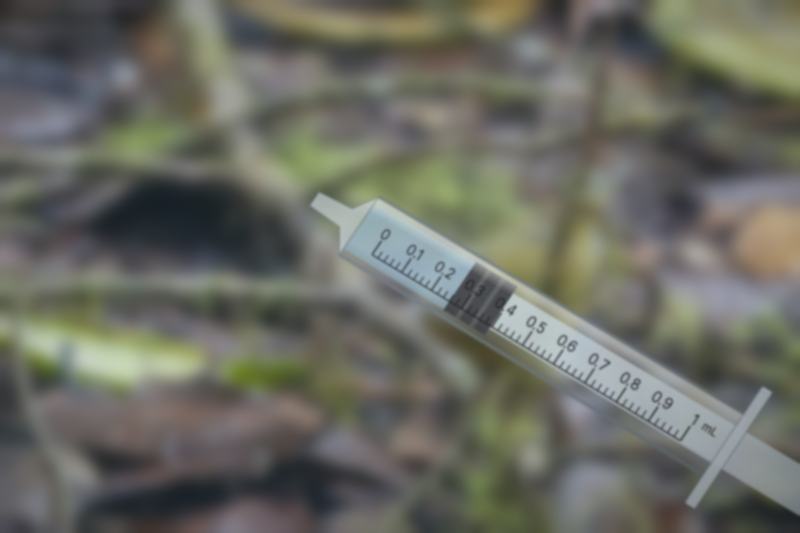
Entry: 0.26,mL
